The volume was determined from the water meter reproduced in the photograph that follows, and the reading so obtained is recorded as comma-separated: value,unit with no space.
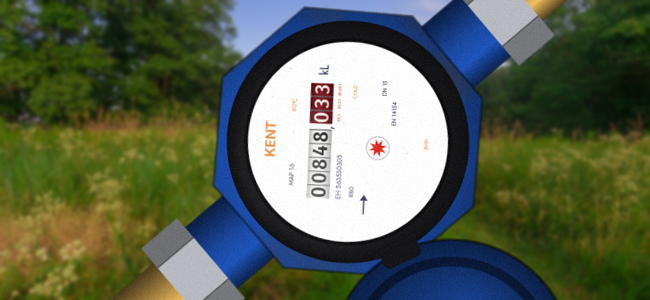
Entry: 848.033,kL
